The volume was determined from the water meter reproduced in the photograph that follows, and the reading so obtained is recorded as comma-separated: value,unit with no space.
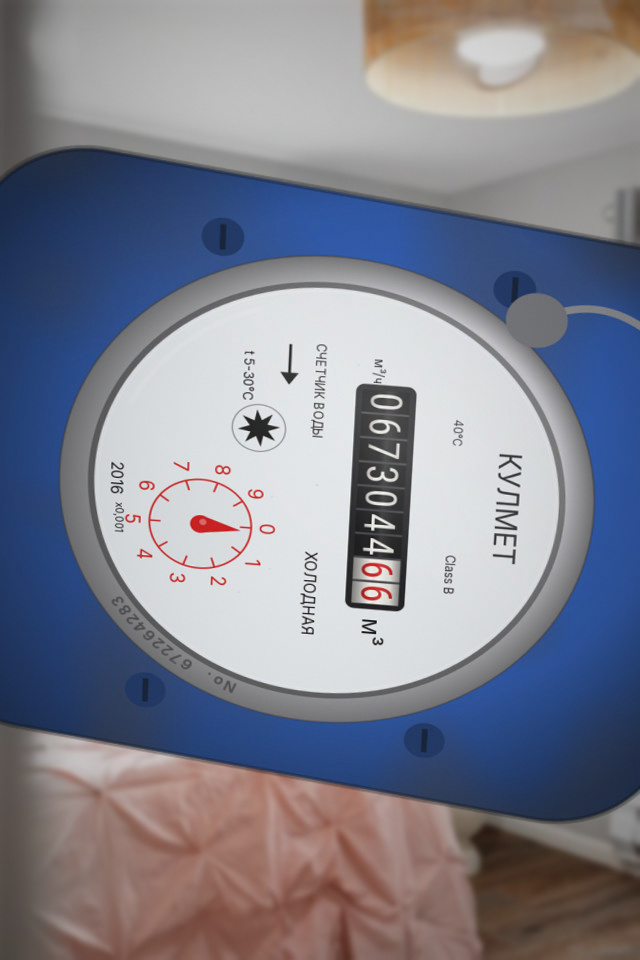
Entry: 673044.660,m³
